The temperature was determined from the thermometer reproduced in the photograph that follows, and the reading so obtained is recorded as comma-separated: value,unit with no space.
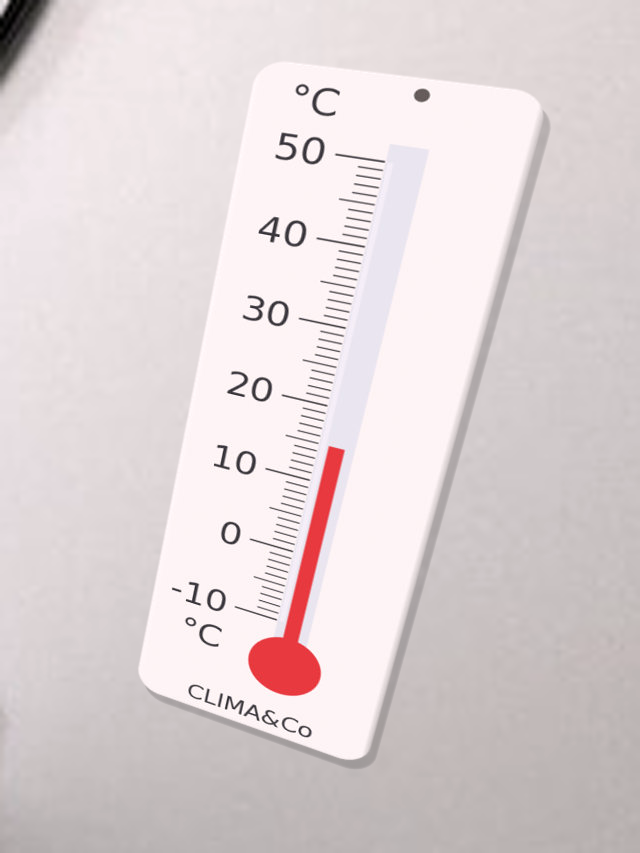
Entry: 15,°C
